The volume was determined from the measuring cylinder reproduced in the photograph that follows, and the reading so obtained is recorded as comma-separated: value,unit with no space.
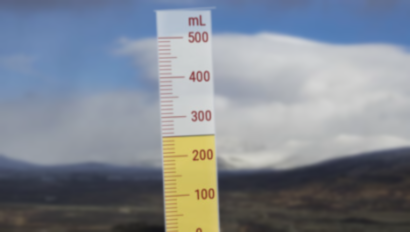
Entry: 250,mL
